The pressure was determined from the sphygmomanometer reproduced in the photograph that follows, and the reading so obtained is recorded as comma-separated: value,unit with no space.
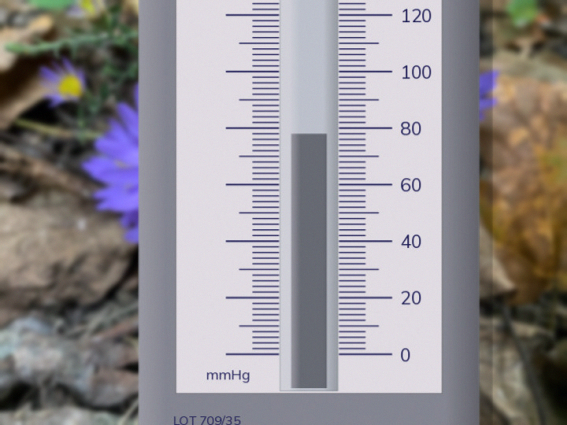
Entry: 78,mmHg
